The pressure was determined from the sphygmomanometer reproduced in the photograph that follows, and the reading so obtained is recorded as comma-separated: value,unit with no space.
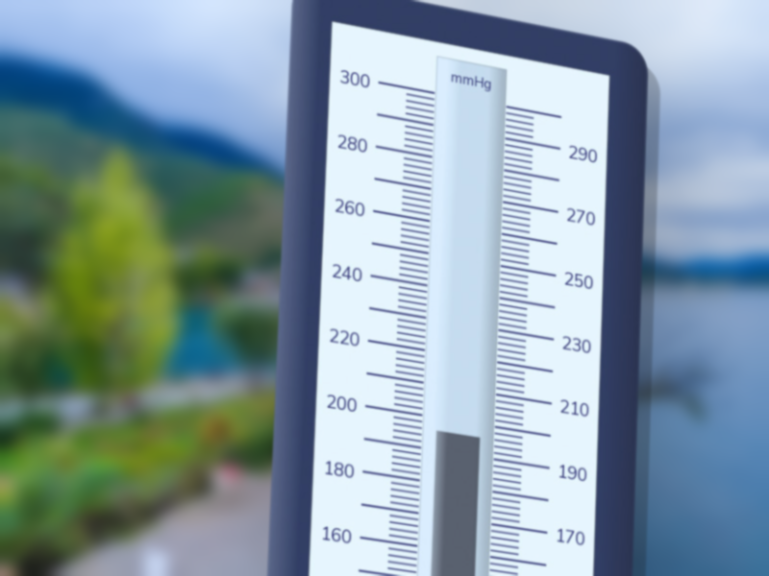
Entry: 196,mmHg
